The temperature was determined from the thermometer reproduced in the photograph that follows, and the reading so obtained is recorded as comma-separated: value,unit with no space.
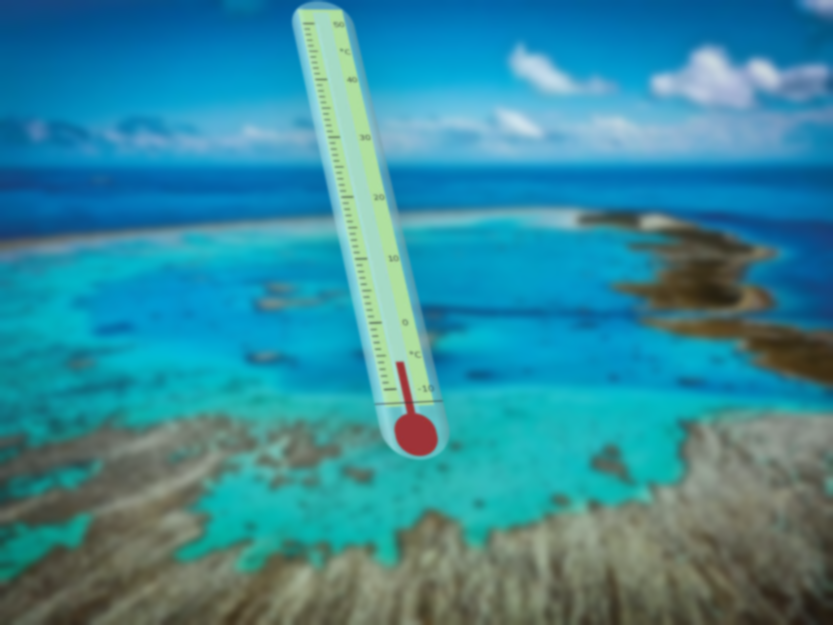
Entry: -6,°C
